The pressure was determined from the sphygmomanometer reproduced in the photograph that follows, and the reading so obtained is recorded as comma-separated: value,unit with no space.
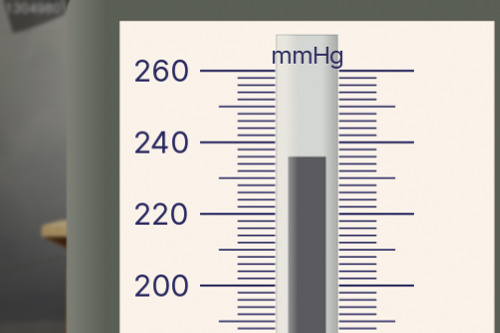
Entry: 236,mmHg
